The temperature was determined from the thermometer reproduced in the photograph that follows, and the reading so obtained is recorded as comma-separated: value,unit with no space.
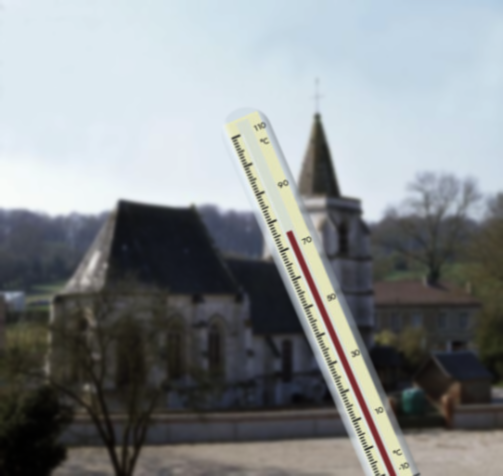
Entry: 75,°C
